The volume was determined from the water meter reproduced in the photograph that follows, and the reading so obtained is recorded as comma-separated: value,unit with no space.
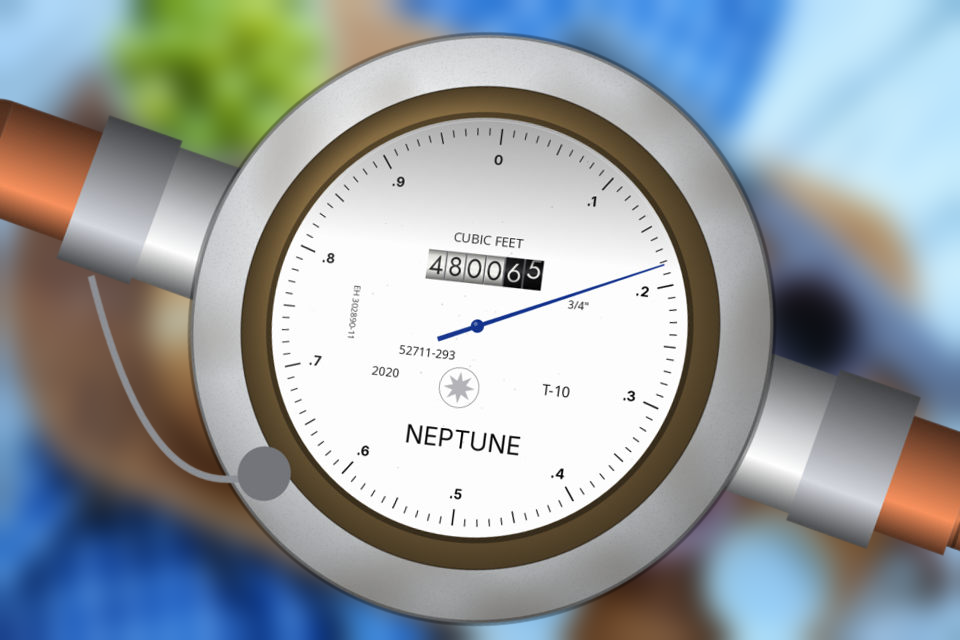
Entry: 480065.18,ft³
